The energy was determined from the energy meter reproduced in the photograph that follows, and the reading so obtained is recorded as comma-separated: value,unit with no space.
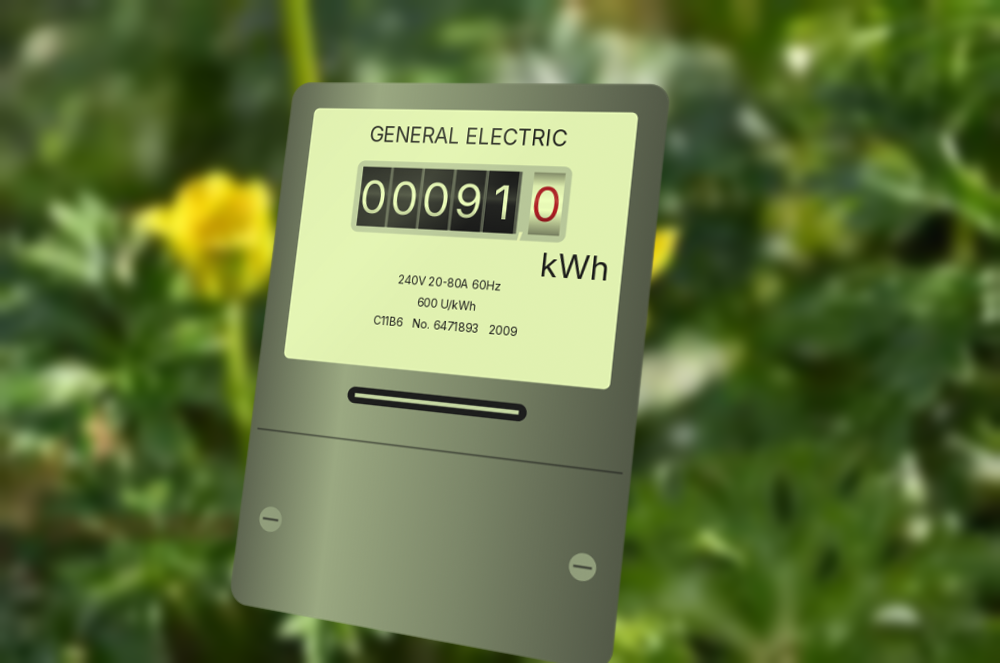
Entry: 91.0,kWh
